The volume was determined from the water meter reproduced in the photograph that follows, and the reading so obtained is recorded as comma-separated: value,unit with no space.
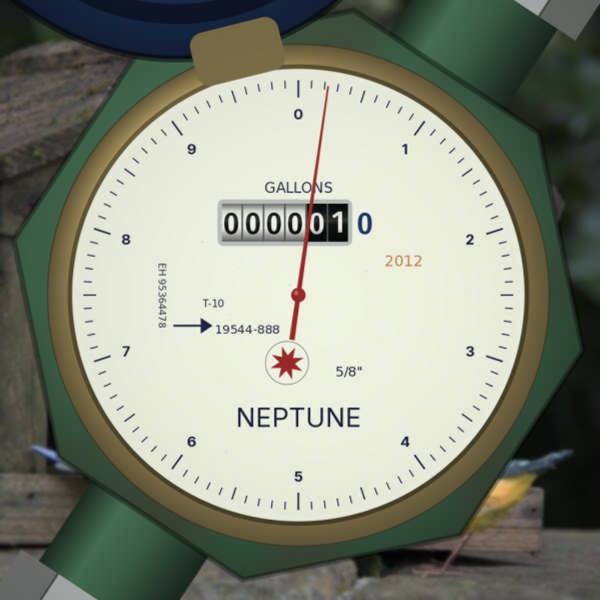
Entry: 10.2,gal
